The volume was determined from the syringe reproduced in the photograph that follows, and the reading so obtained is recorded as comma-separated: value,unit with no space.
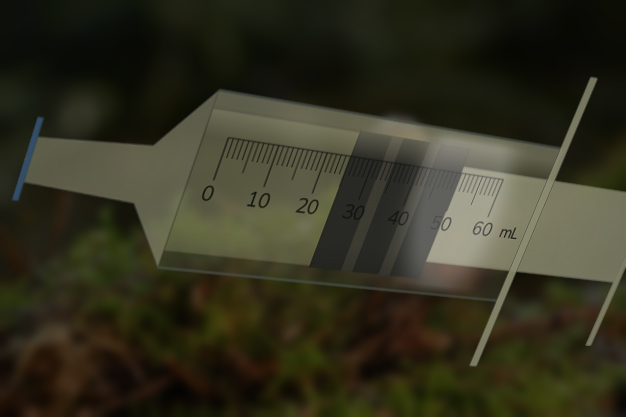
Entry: 25,mL
